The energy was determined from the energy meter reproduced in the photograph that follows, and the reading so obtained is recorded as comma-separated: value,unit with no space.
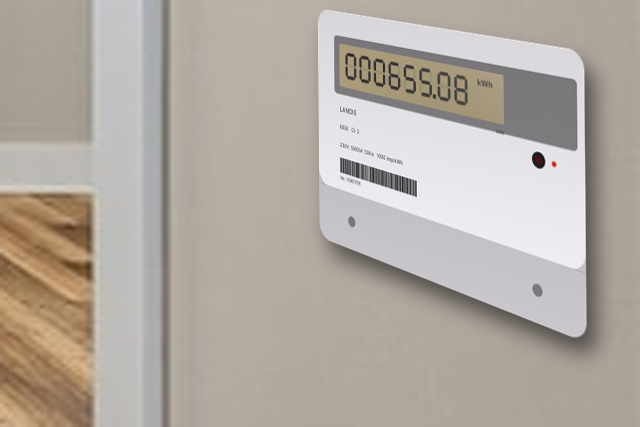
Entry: 655.08,kWh
